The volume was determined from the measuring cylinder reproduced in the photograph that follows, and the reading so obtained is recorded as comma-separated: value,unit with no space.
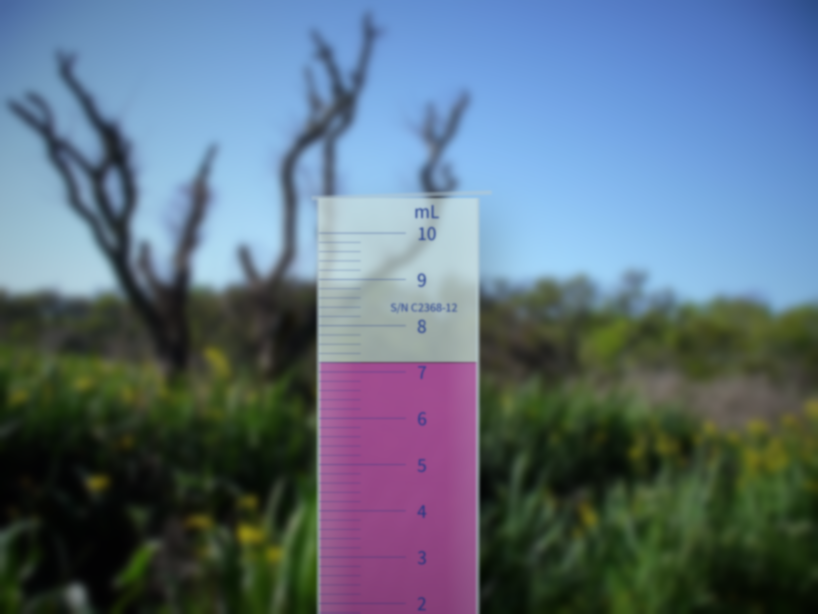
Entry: 7.2,mL
